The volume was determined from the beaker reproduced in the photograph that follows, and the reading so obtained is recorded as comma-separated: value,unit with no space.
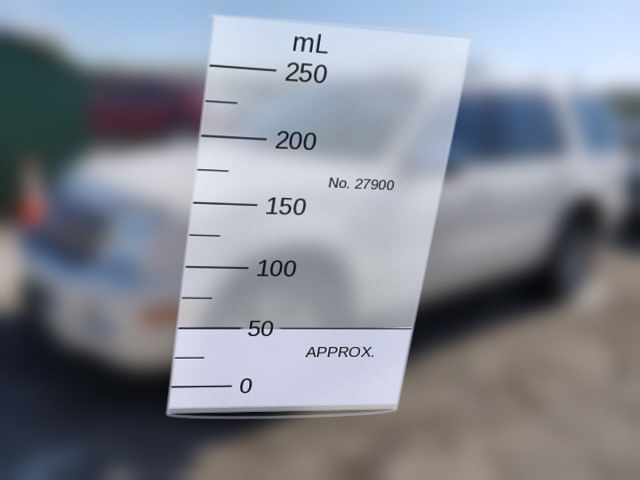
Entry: 50,mL
